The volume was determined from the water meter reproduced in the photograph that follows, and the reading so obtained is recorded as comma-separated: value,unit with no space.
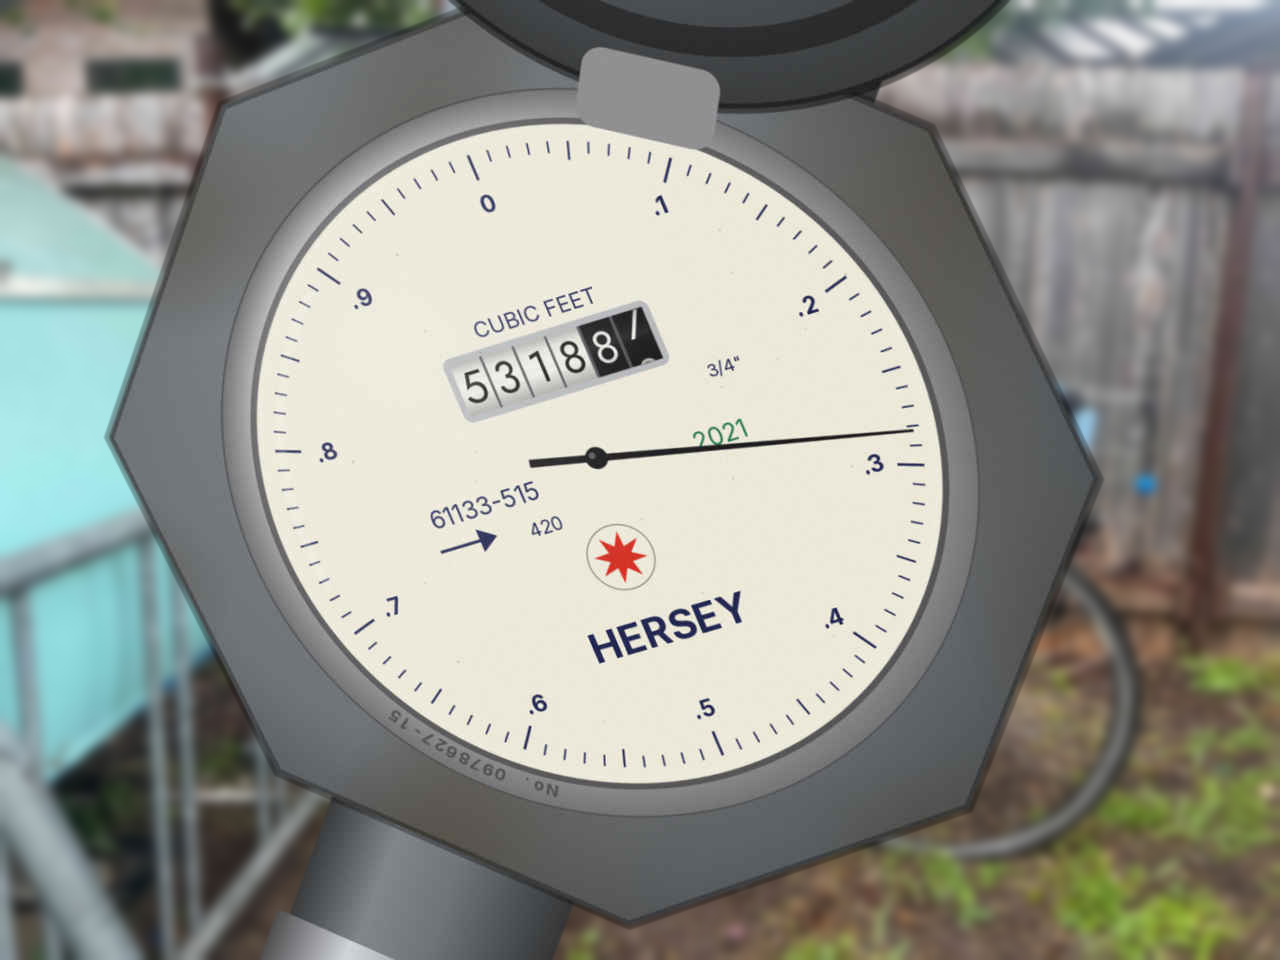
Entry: 531887.28,ft³
